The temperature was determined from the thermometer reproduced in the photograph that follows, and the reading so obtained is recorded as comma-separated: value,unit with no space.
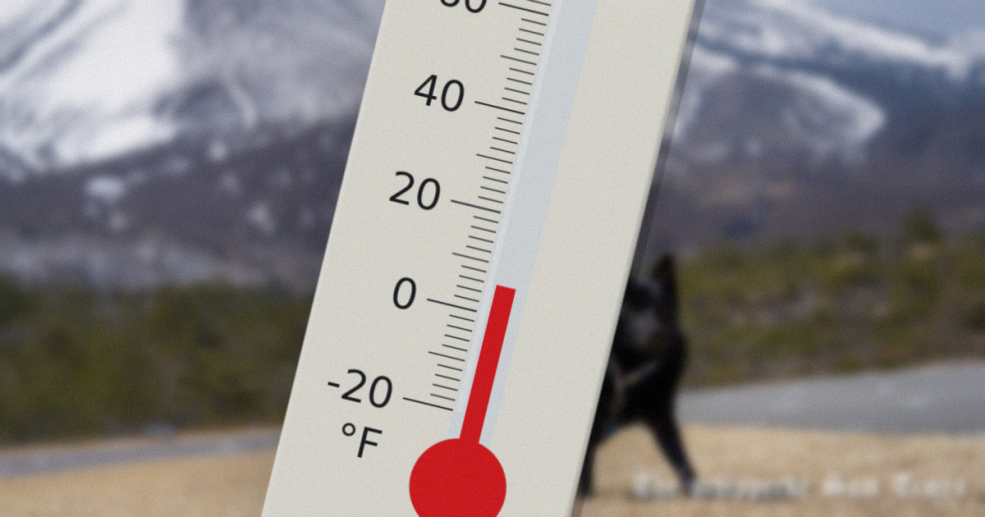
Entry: 6,°F
